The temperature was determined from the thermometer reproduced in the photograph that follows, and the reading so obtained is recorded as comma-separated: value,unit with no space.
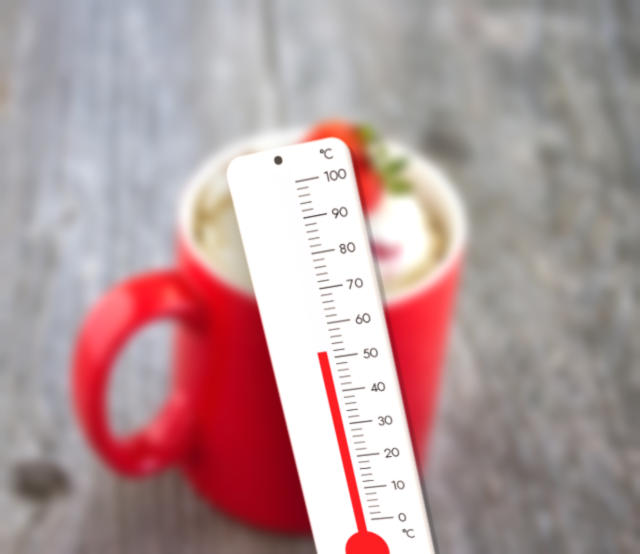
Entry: 52,°C
